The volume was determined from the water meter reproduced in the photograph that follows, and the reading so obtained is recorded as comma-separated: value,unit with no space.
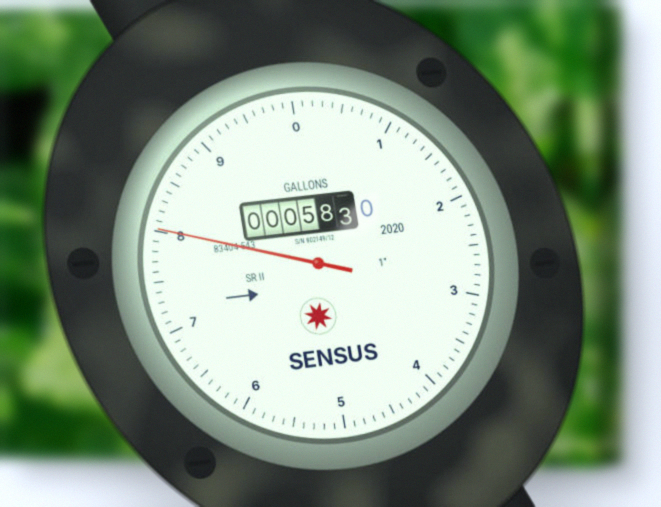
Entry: 5828.0,gal
